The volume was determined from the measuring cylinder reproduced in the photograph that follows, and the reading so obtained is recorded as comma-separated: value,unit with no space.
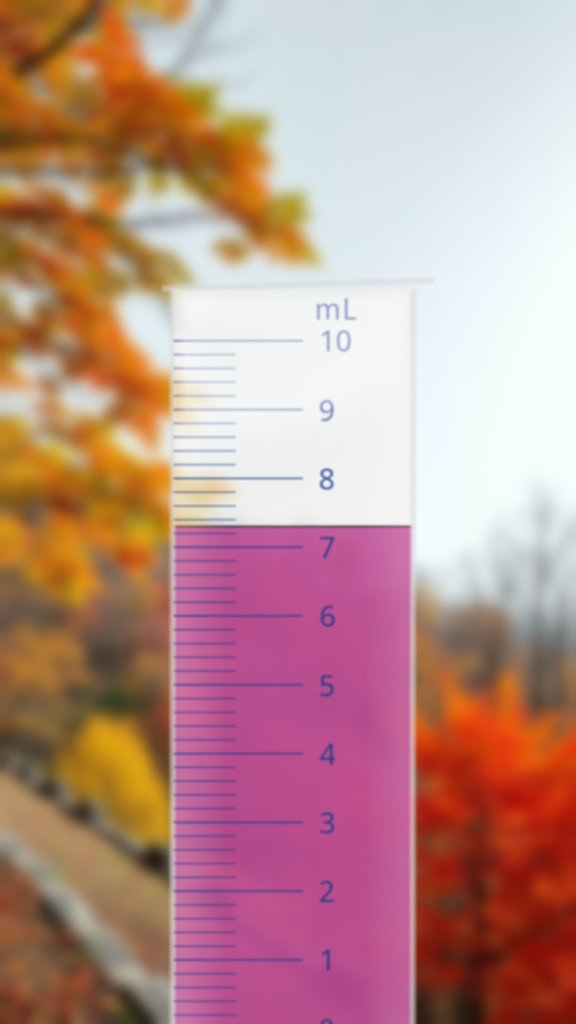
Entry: 7.3,mL
